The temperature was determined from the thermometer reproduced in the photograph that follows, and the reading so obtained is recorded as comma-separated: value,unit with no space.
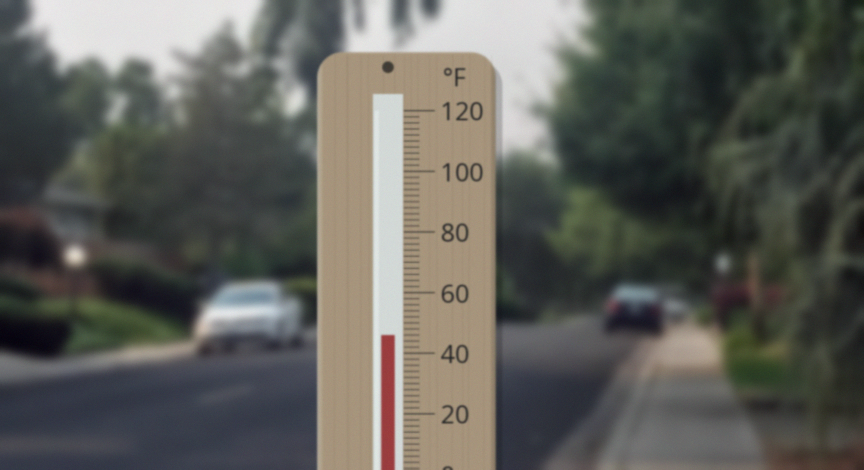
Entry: 46,°F
